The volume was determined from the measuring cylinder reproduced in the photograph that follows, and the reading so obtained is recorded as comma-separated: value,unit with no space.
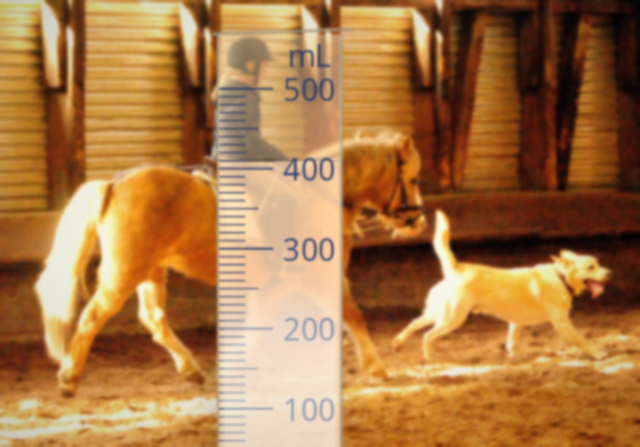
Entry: 410,mL
